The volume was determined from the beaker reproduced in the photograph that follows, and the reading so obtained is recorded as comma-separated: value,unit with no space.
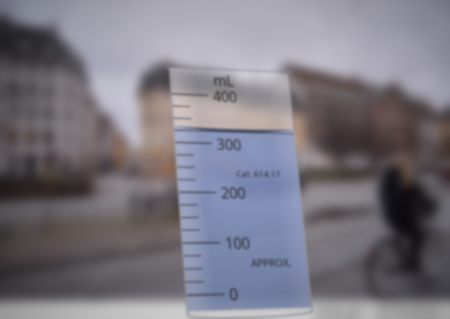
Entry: 325,mL
